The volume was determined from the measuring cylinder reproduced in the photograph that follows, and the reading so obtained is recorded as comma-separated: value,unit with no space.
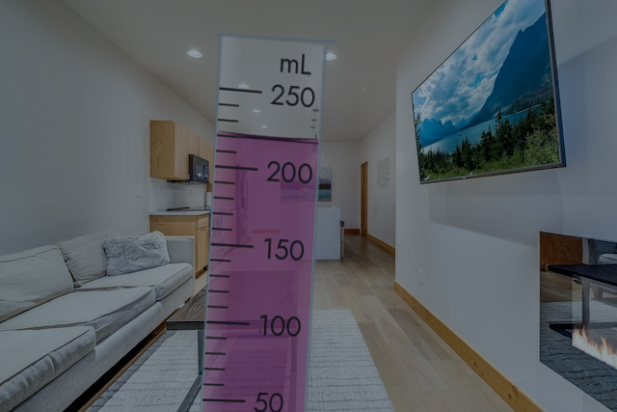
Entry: 220,mL
